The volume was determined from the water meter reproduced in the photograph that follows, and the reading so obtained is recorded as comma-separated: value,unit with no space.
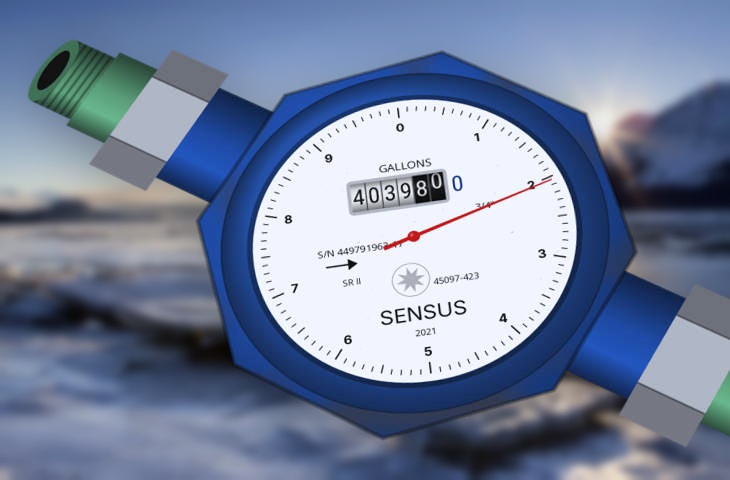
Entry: 4039802.0,gal
